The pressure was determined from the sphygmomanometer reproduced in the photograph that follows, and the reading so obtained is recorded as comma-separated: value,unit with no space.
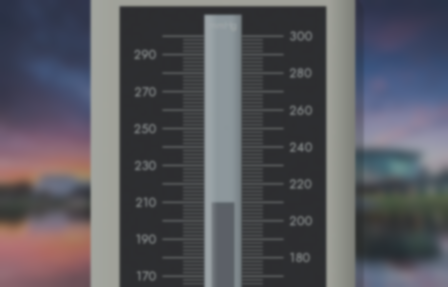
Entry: 210,mmHg
